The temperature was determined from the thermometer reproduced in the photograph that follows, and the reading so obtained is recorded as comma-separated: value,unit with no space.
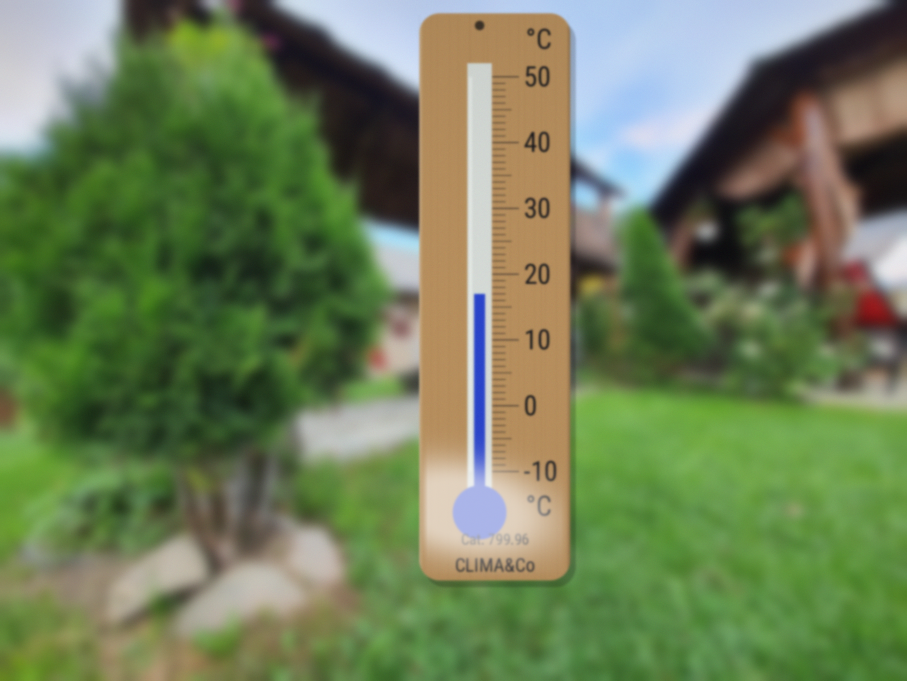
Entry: 17,°C
